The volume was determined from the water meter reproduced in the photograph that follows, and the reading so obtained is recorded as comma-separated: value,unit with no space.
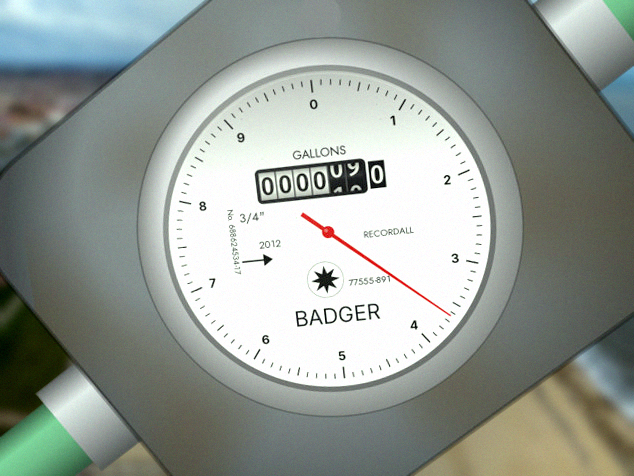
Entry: 93.6,gal
